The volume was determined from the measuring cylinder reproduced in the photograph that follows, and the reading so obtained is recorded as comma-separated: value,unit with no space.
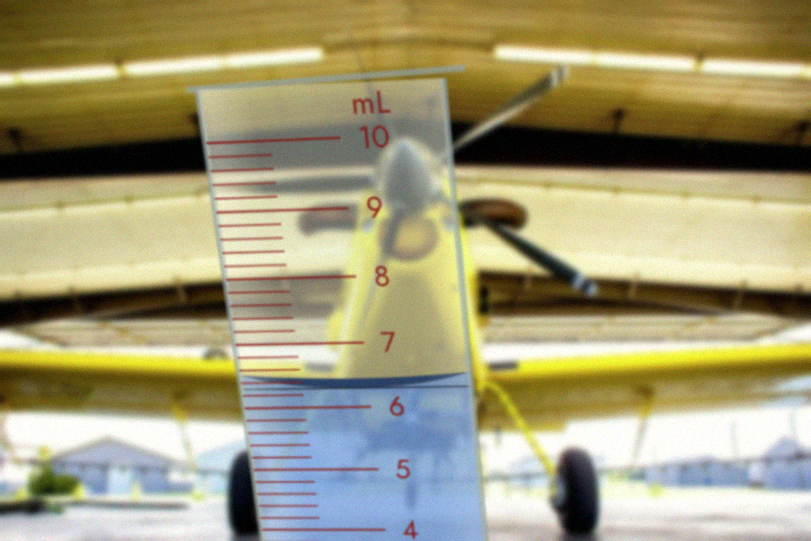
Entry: 6.3,mL
